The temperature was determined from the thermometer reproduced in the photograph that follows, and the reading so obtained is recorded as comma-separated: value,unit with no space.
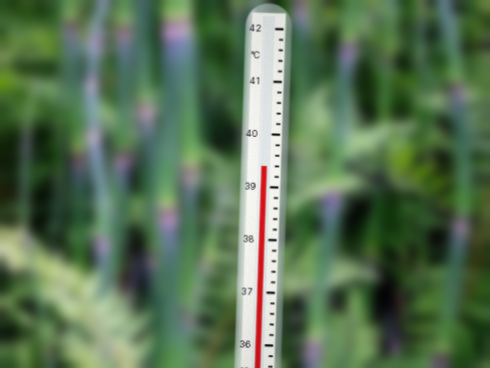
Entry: 39.4,°C
